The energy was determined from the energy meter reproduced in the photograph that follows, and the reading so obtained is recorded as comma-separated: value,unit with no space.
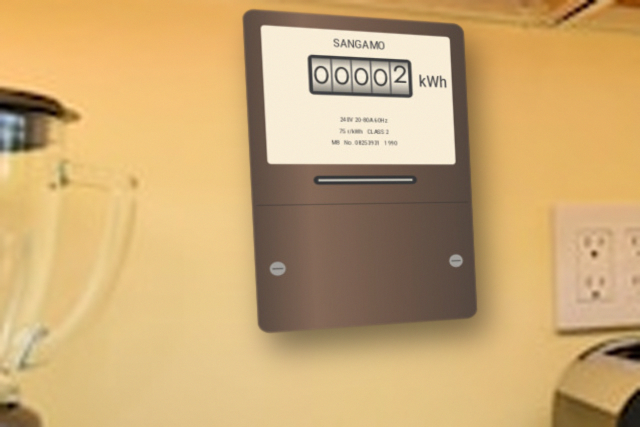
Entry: 2,kWh
